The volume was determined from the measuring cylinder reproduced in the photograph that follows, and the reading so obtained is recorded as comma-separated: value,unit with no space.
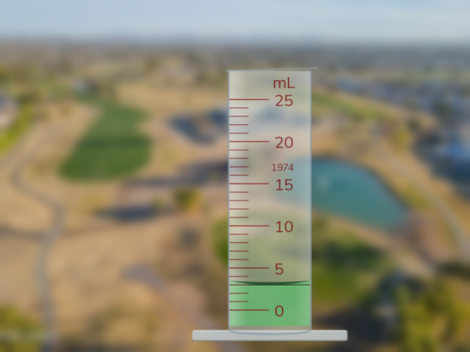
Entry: 3,mL
